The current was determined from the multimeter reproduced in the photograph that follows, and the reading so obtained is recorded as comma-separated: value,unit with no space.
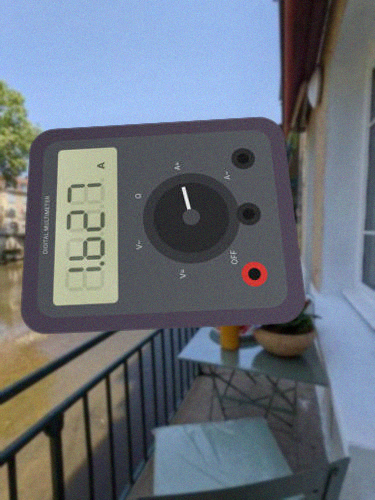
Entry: 1.627,A
